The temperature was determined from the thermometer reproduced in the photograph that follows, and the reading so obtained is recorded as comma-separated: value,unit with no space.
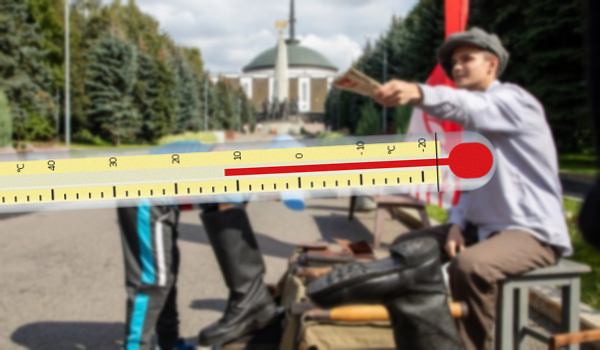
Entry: 12,°C
